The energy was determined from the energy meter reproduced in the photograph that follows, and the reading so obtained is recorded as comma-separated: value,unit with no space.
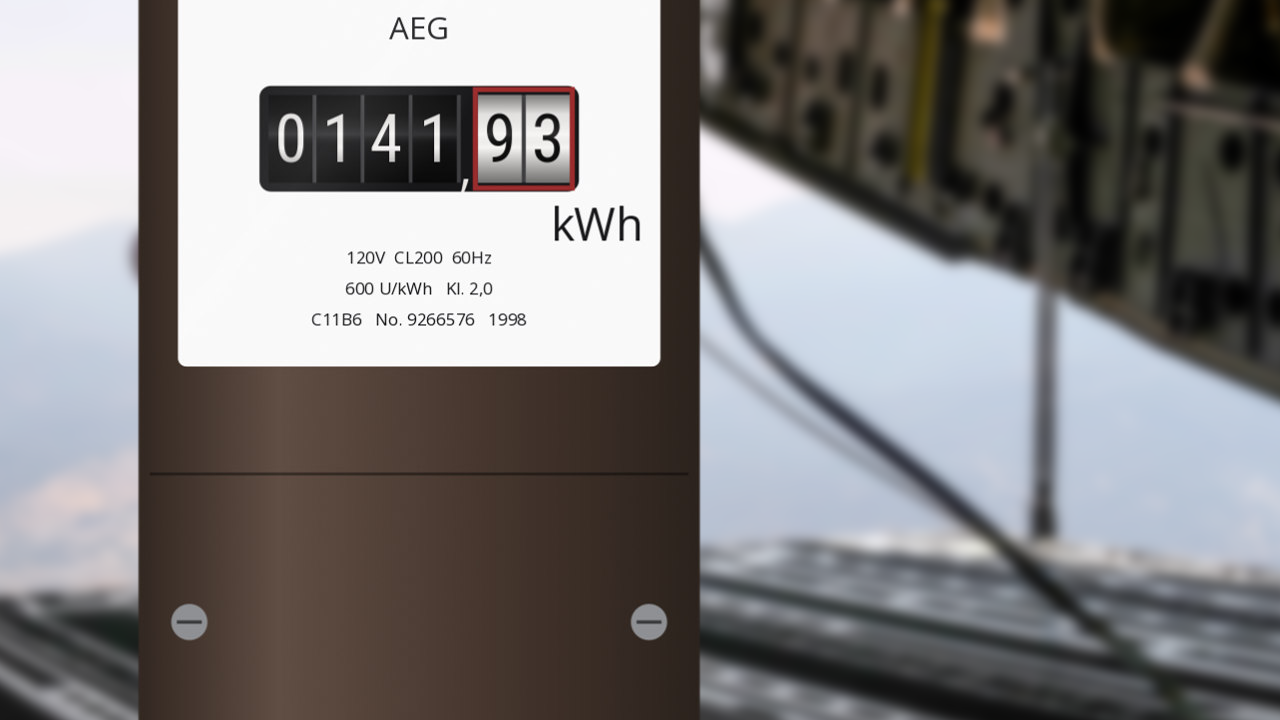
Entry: 141.93,kWh
